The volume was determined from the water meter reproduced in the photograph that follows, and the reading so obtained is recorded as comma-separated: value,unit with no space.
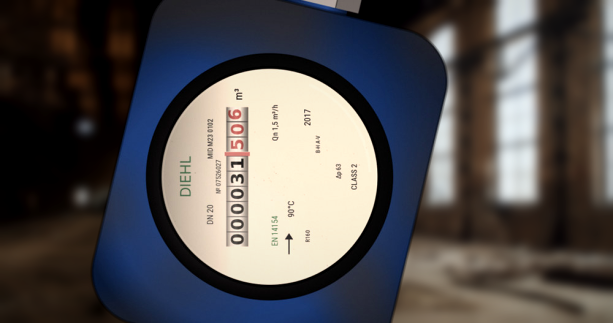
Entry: 31.506,m³
